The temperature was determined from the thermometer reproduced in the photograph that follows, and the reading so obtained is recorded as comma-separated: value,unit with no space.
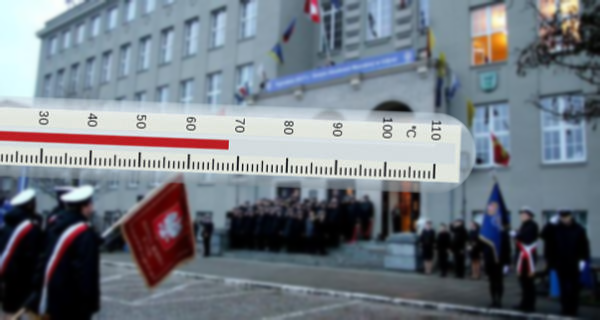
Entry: 68,°C
